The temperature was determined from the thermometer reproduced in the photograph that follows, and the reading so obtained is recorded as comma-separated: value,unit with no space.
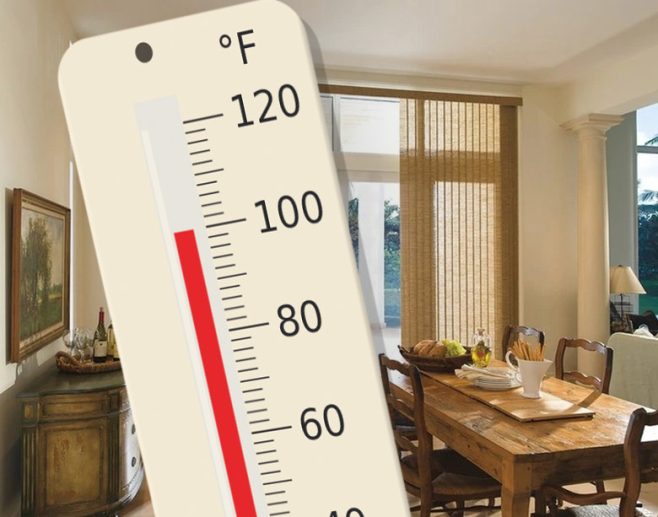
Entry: 100,°F
